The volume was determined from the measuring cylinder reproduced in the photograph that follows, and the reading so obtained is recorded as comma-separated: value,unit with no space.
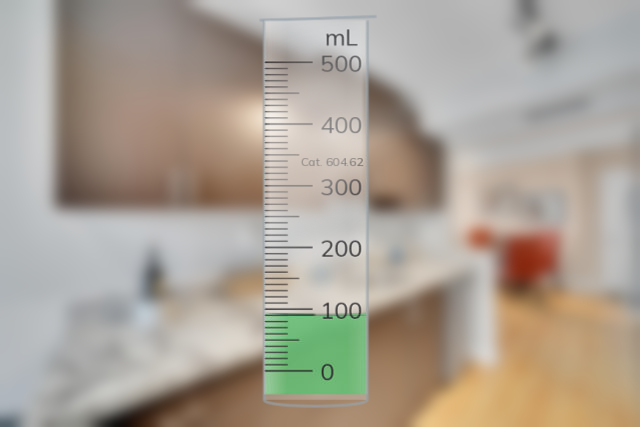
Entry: 90,mL
